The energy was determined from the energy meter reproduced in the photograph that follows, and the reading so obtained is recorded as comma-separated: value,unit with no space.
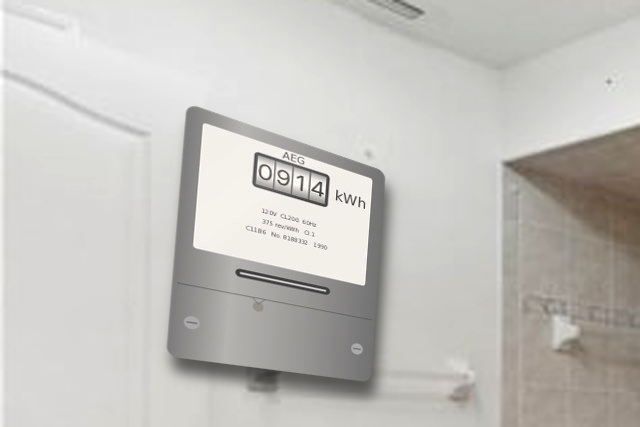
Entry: 914,kWh
